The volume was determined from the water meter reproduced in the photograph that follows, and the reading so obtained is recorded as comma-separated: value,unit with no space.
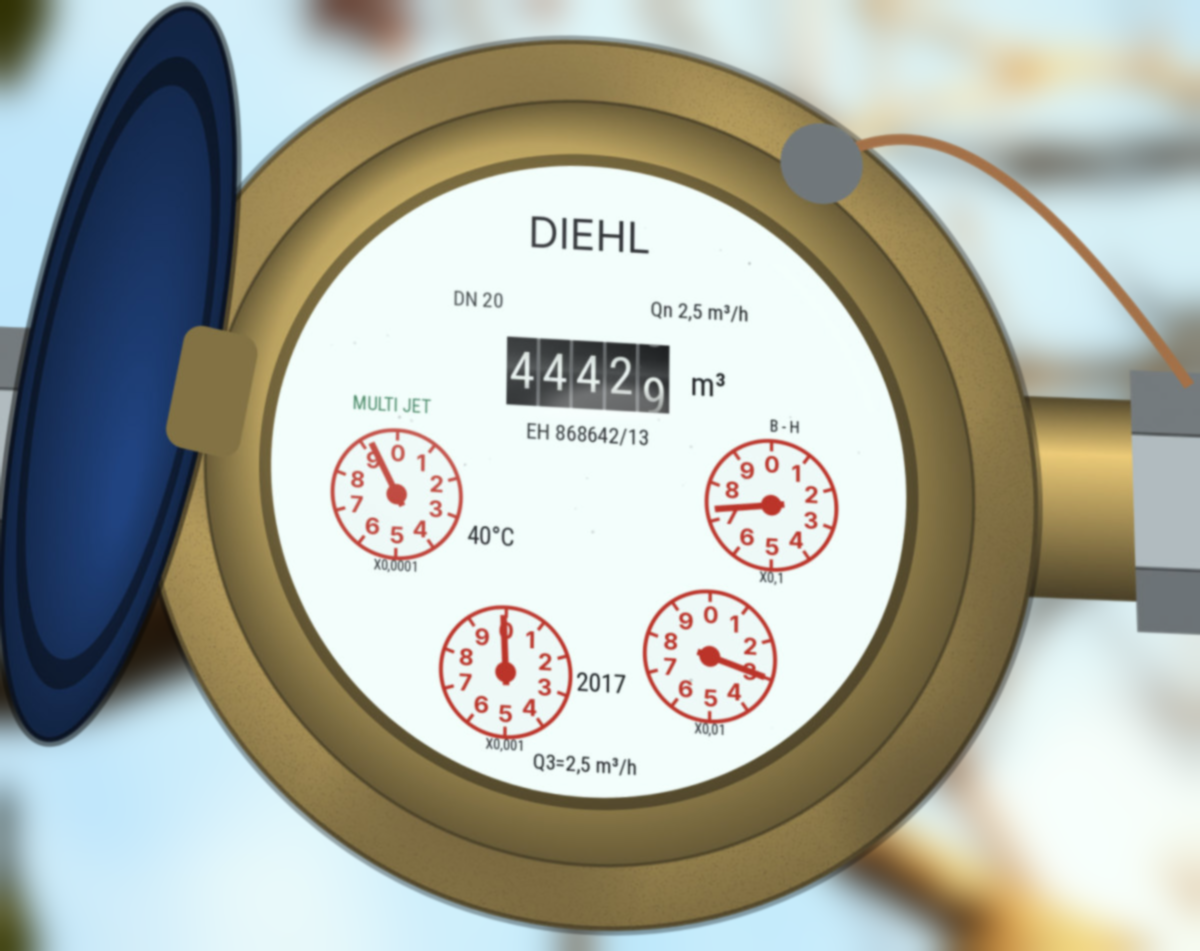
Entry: 44428.7299,m³
